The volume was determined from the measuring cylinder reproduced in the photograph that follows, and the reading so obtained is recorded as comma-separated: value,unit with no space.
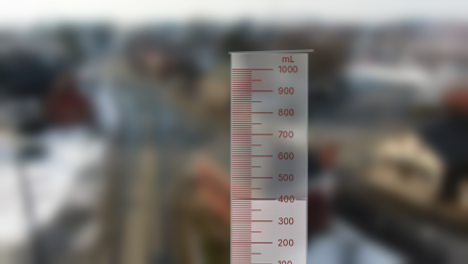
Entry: 400,mL
